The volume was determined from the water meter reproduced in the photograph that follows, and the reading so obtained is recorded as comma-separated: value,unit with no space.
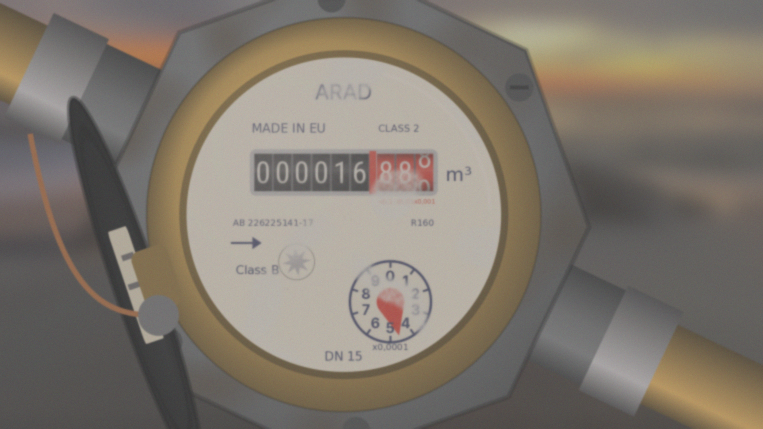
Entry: 16.8884,m³
